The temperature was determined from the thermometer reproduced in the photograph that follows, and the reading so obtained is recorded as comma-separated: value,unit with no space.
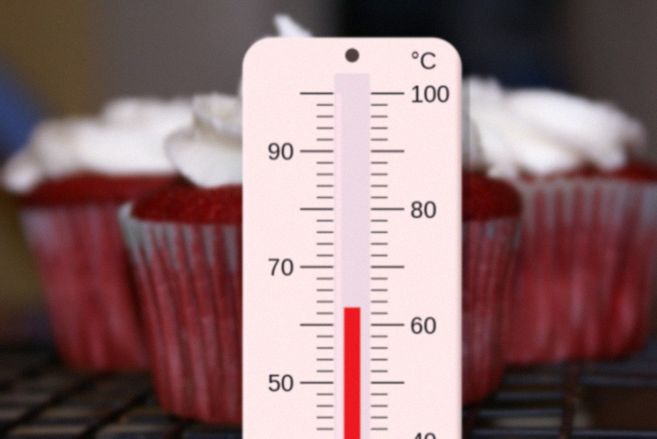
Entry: 63,°C
